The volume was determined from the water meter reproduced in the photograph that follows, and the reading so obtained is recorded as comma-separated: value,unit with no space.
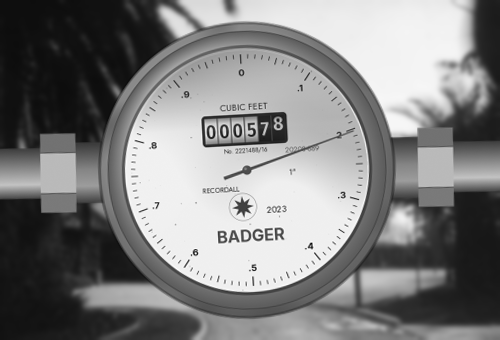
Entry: 578.20,ft³
